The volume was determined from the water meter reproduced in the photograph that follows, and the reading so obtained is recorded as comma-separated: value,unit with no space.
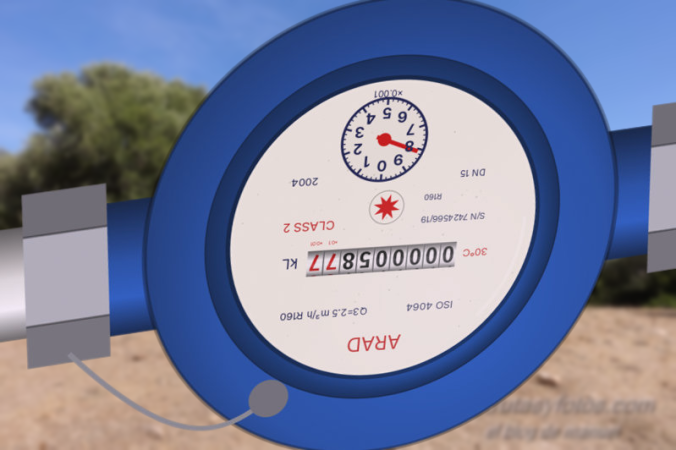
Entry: 58.778,kL
